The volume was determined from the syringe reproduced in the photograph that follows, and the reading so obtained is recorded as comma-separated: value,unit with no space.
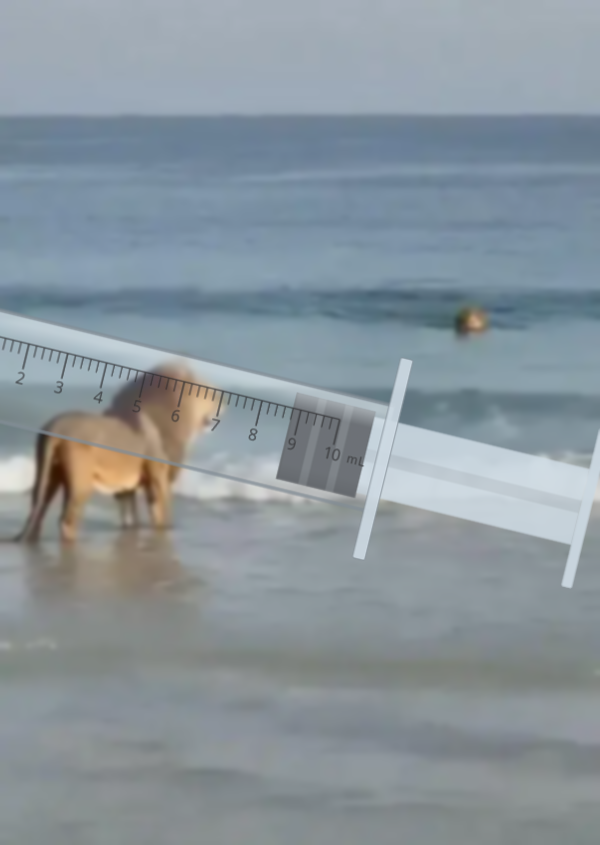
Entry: 8.8,mL
